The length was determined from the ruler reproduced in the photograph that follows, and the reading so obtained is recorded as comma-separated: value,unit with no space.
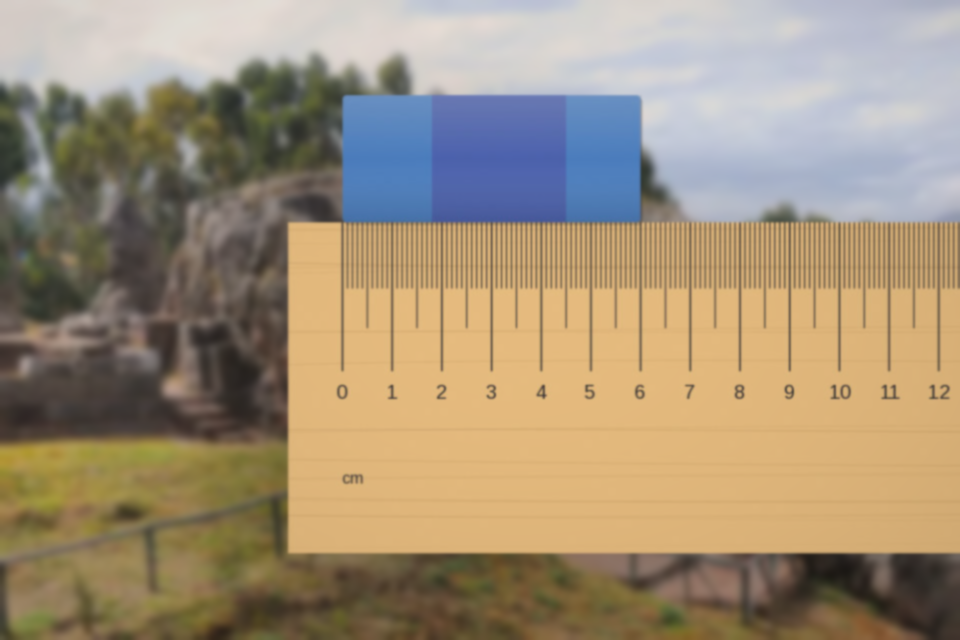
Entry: 6,cm
